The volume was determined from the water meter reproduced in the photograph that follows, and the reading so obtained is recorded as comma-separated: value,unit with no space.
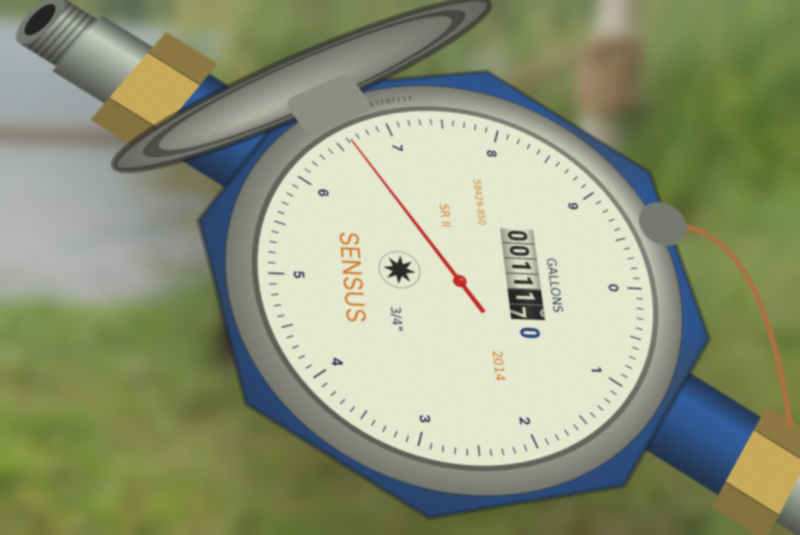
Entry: 11166.6,gal
